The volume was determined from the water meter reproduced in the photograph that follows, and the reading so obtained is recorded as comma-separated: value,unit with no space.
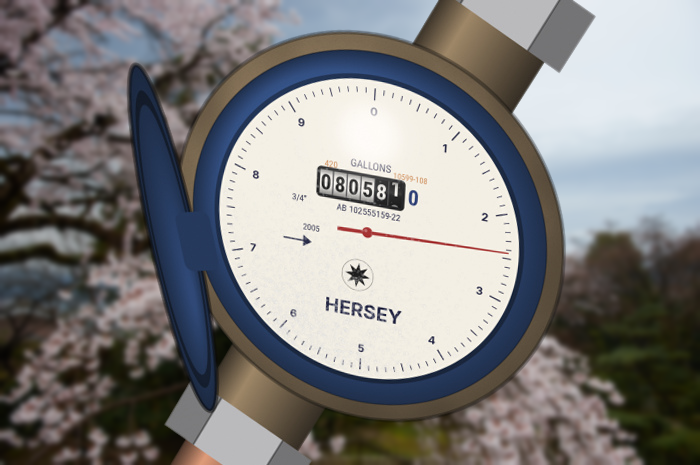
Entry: 805812.4,gal
